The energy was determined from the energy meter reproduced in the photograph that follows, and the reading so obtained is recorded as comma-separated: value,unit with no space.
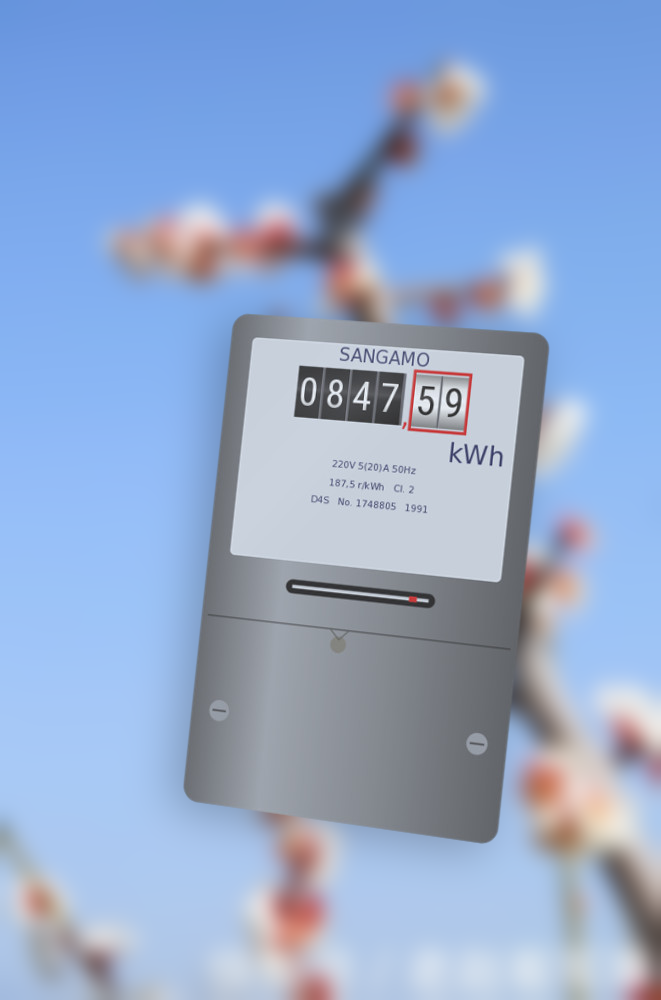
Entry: 847.59,kWh
